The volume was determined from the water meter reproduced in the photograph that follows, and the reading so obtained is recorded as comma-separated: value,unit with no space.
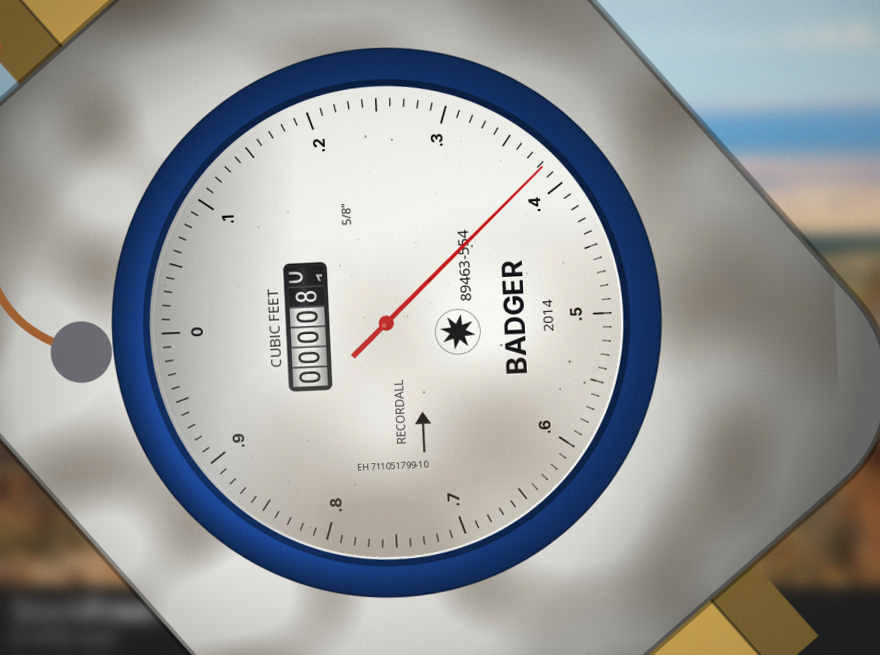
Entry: 80.38,ft³
